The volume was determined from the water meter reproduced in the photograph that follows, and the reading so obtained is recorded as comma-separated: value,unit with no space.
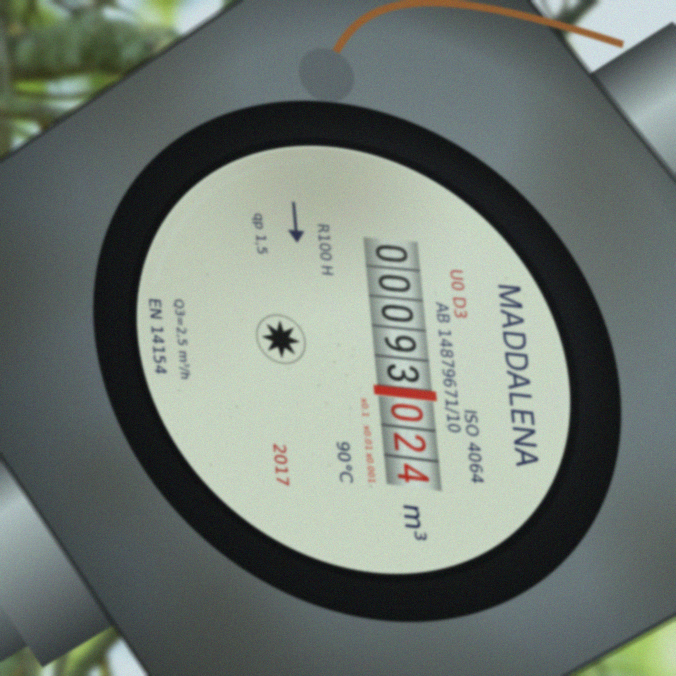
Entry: 93.024,m³
